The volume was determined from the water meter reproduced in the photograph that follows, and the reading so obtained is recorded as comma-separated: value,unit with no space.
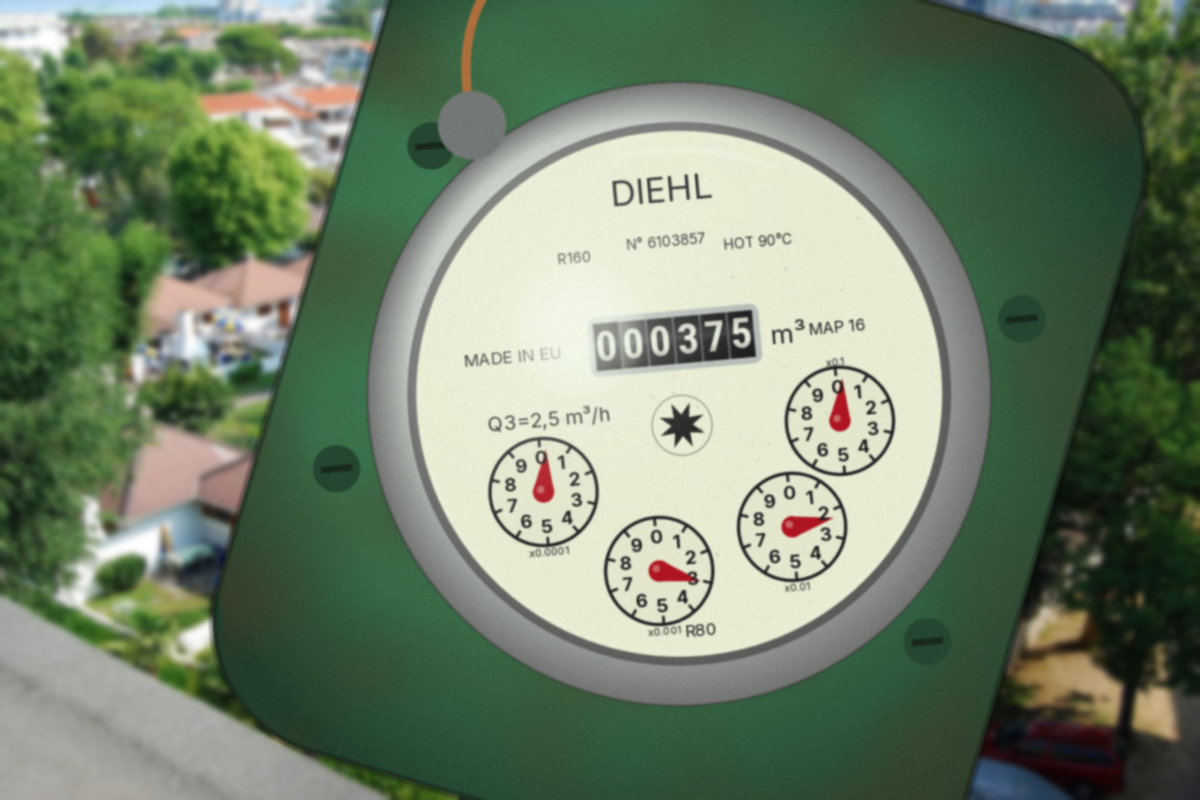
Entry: 375.0230,m³
